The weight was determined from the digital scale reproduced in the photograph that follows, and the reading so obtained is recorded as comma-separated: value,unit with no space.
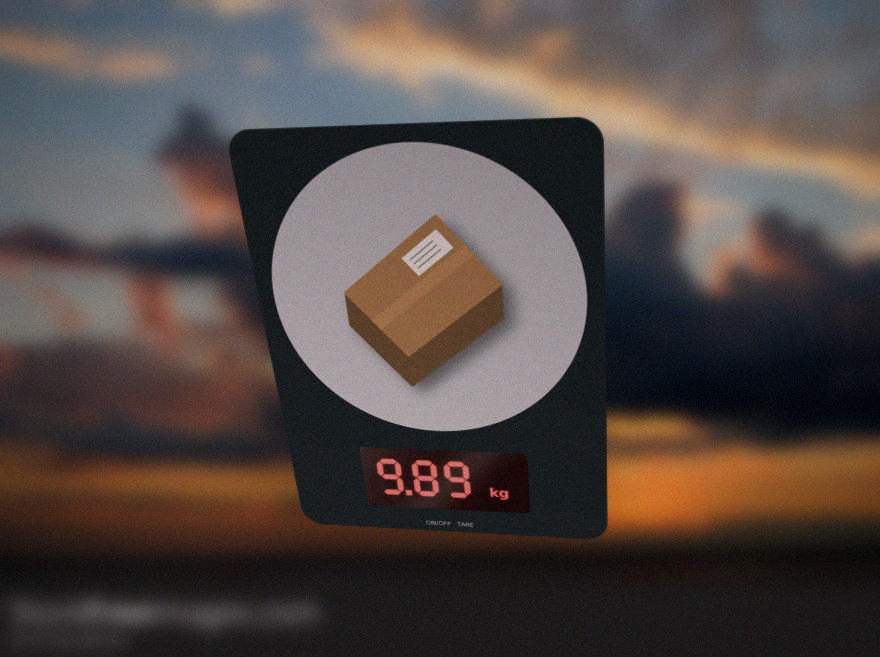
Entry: 9.89,kg
